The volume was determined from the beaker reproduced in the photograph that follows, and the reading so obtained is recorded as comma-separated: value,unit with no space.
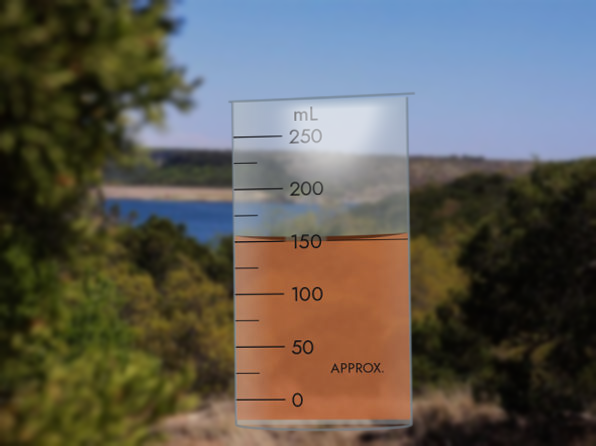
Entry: 150,mL
